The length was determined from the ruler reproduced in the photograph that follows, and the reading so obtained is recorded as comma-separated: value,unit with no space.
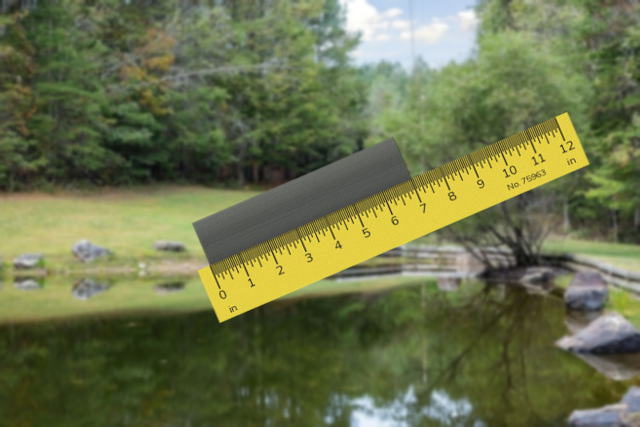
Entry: 7,in
